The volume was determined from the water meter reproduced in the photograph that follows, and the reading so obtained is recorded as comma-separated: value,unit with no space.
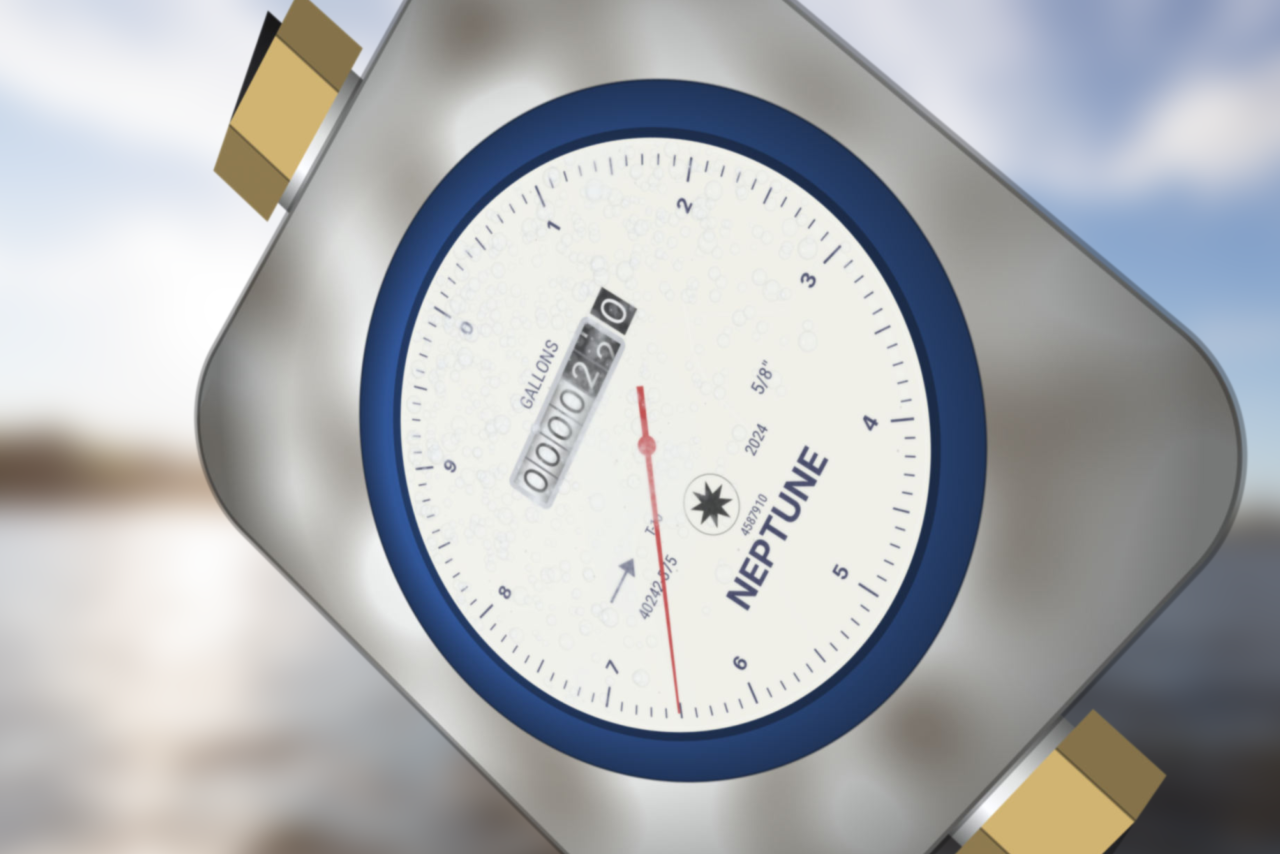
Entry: 216.5,gal
